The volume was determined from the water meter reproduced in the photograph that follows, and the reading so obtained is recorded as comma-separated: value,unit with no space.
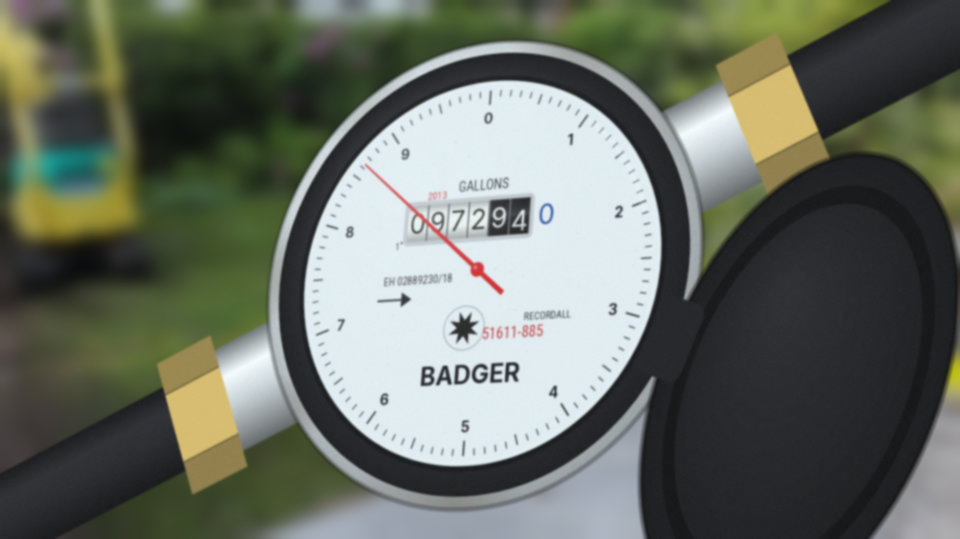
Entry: 972938.6,gal
